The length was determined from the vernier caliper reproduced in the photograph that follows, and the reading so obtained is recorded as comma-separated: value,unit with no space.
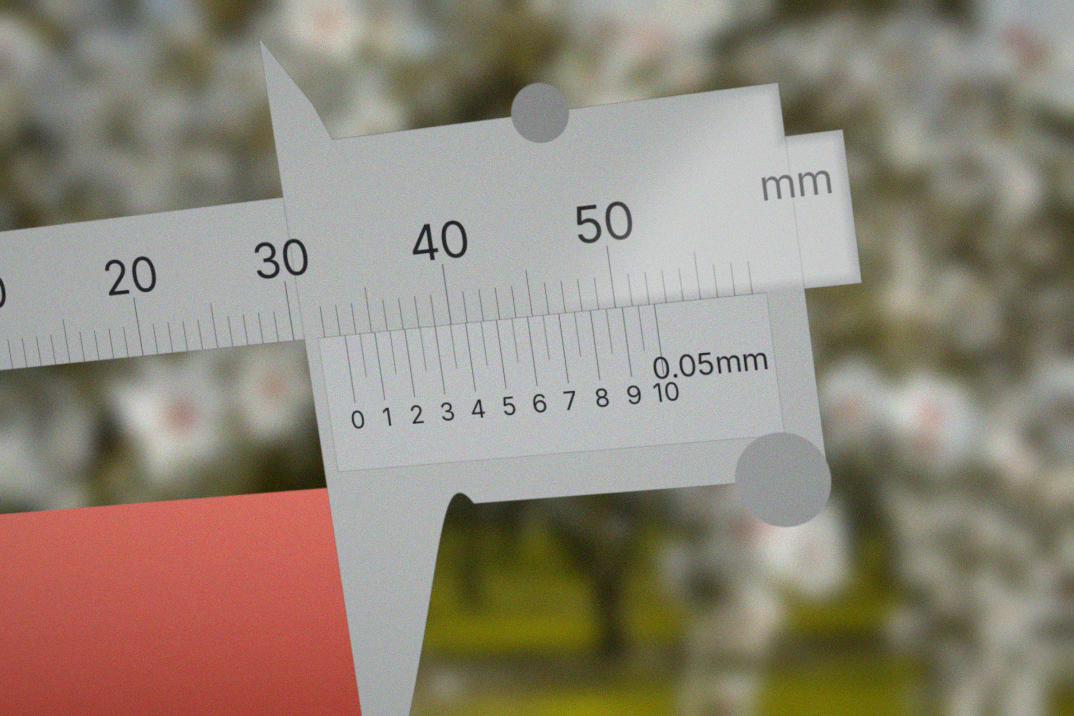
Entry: 33.3,mm
